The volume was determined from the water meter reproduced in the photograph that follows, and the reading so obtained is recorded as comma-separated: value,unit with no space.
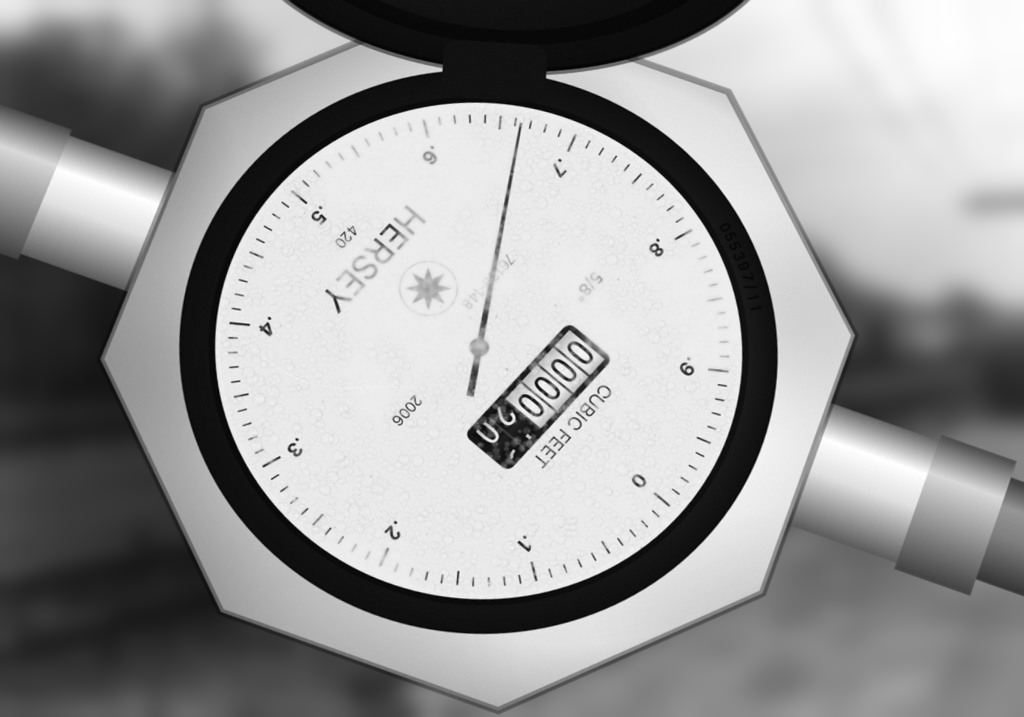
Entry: 19.66,ft³
